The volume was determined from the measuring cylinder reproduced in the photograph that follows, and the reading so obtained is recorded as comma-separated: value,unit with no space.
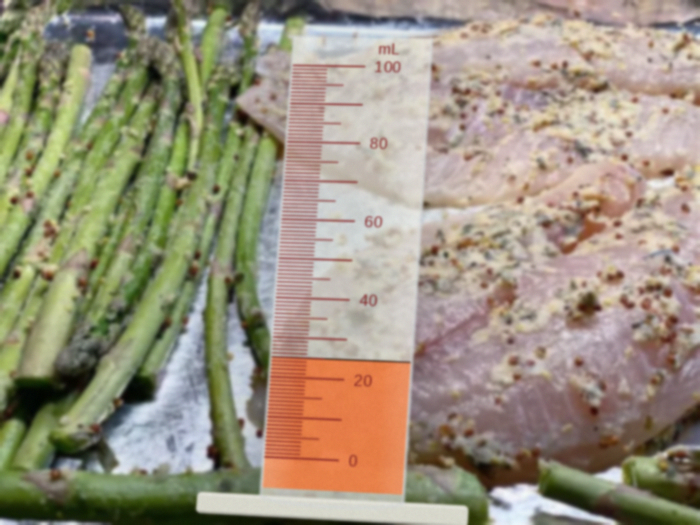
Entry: 25,mL
